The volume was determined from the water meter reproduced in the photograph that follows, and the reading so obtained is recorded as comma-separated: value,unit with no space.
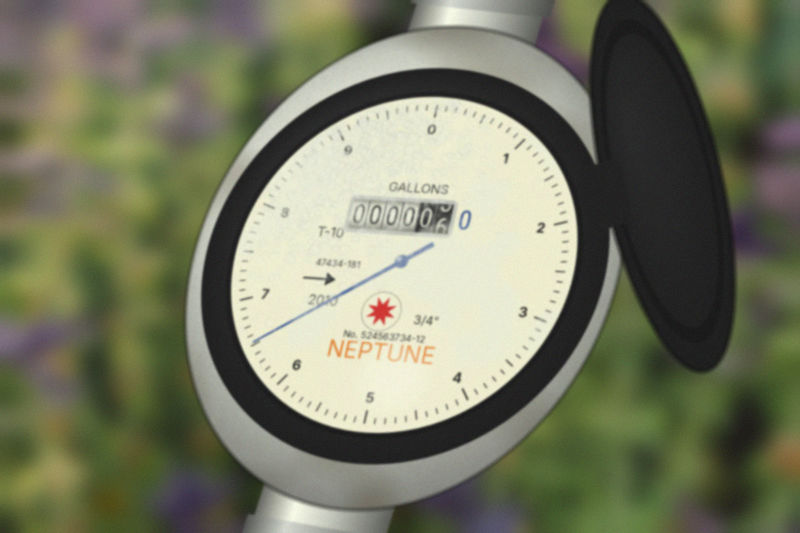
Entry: 56.5,gal
